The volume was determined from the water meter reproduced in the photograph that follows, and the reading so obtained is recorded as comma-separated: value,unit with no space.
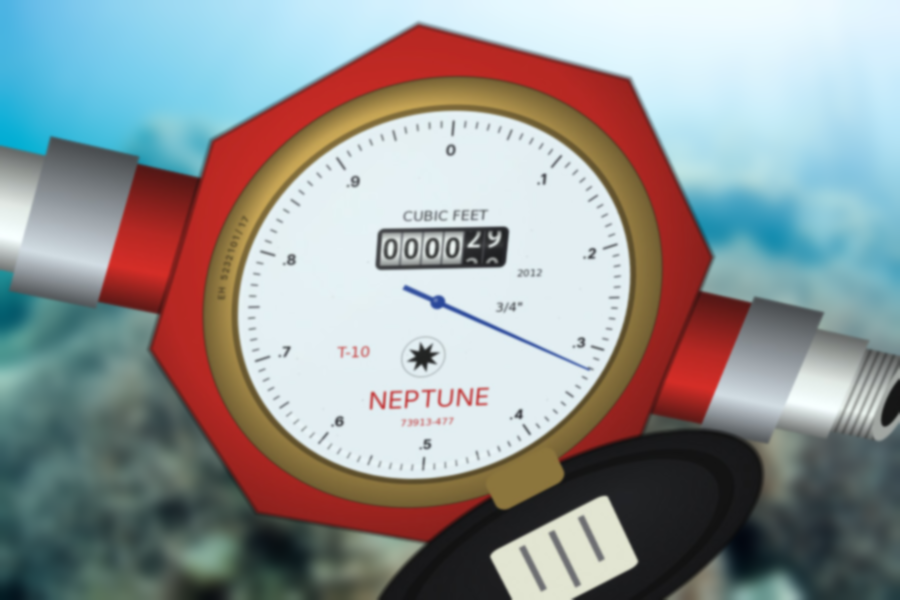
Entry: 29.32,ft³
